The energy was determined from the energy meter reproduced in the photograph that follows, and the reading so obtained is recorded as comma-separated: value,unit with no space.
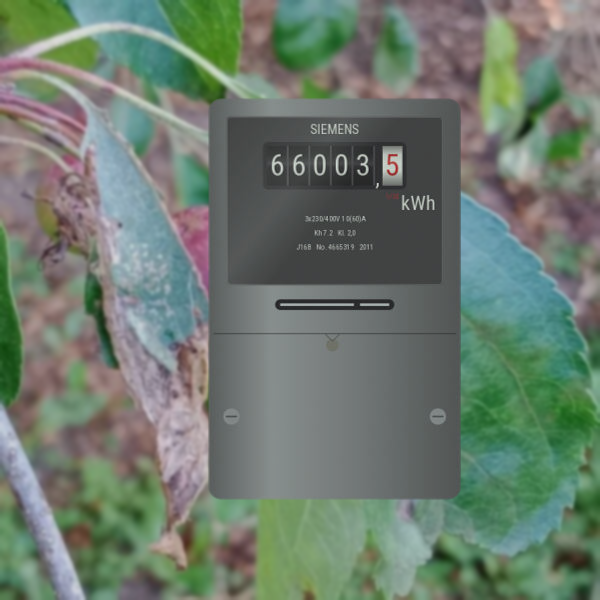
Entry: 66003.5,kWh
